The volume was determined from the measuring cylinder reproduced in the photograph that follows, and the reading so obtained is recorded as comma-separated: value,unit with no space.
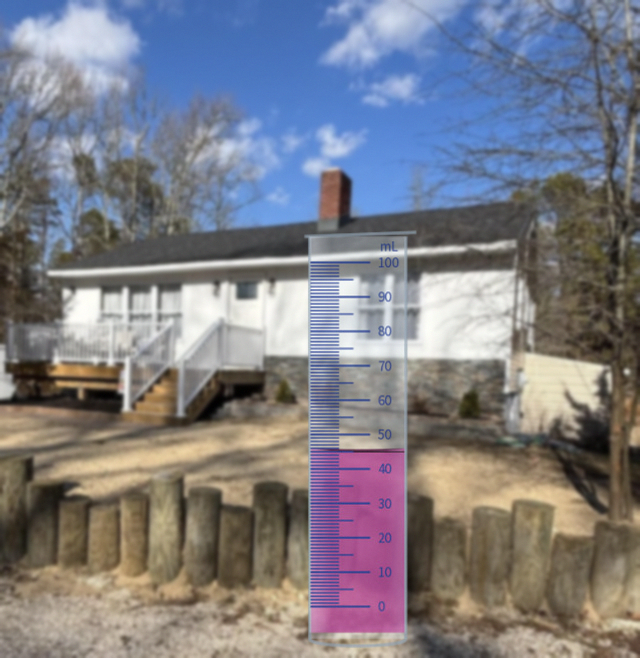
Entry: 45,mL
